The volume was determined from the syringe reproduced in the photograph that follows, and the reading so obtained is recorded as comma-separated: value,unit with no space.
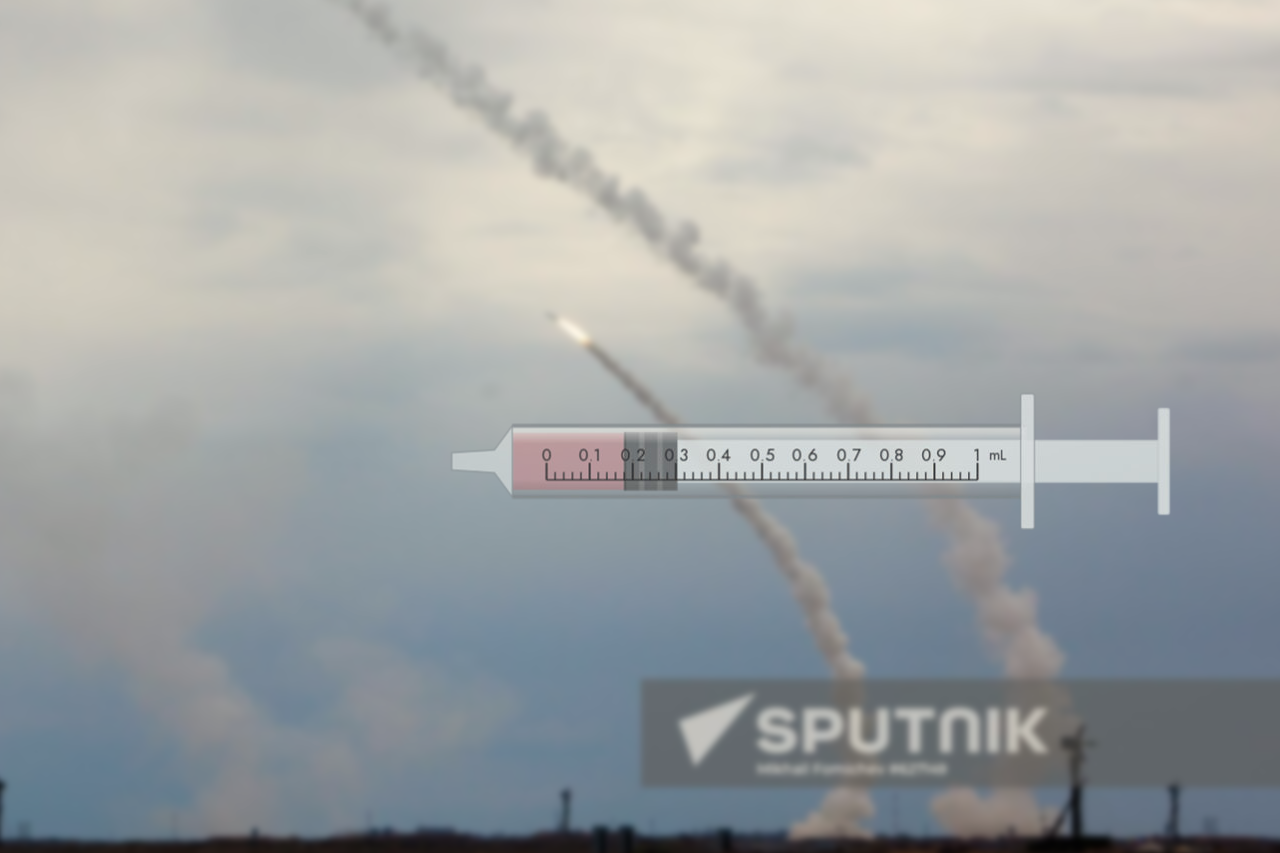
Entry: 0.18,mL
